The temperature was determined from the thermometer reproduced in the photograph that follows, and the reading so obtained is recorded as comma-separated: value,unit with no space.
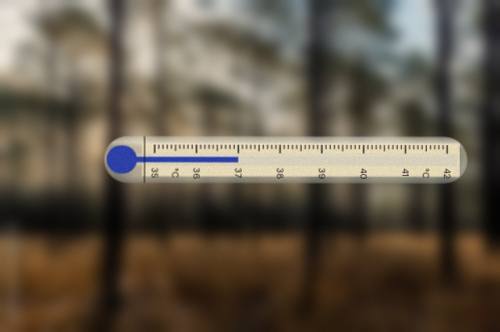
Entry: 37,°C
